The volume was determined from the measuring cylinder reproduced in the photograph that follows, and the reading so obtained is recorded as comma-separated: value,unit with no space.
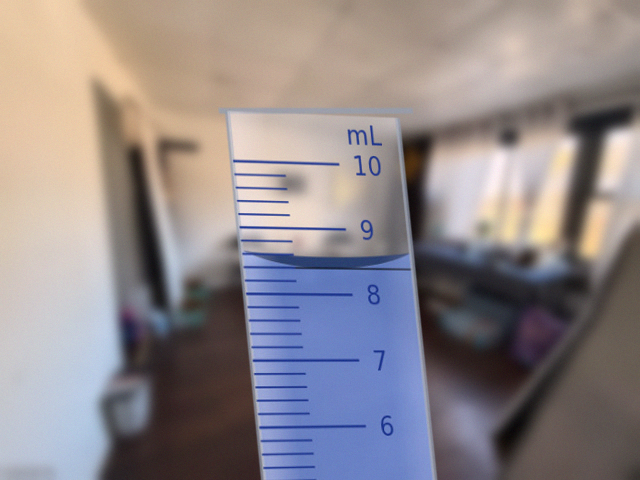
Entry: 8.4,mL
